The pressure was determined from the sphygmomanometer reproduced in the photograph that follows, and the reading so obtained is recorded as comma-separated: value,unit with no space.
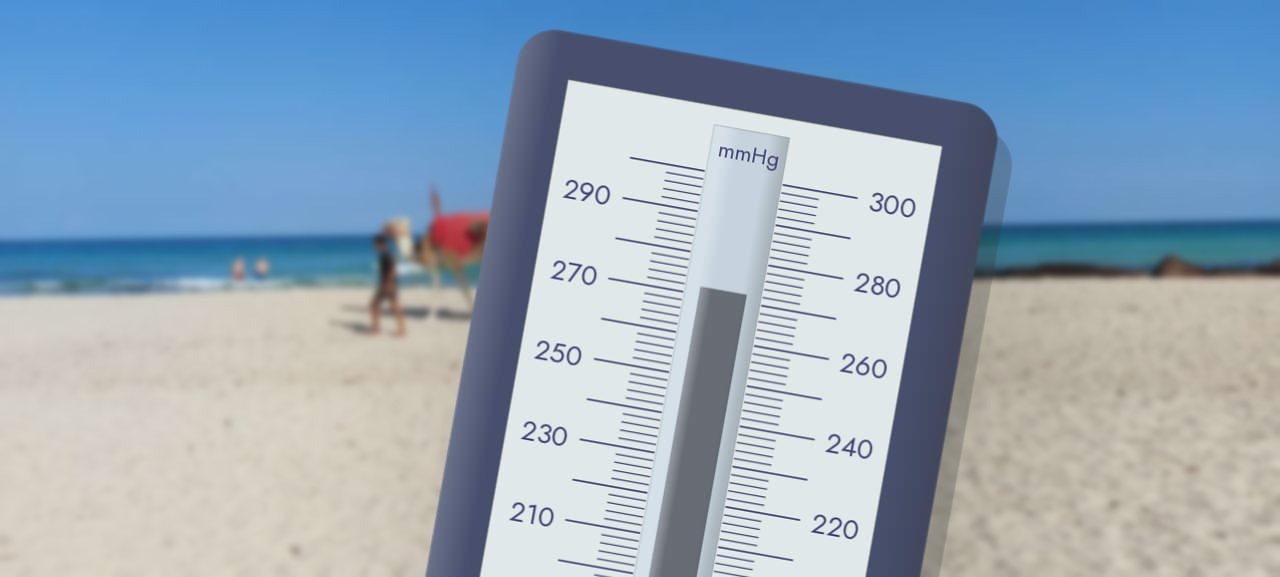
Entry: 272,mmHg
